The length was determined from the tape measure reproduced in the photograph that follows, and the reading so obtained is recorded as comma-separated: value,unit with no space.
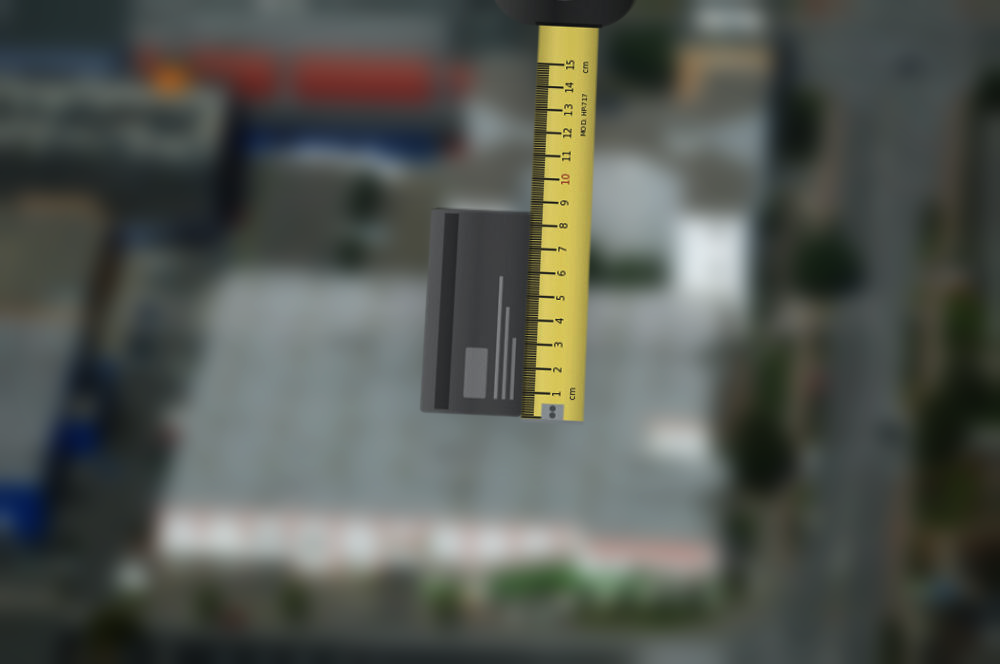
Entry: 8.5,cm
